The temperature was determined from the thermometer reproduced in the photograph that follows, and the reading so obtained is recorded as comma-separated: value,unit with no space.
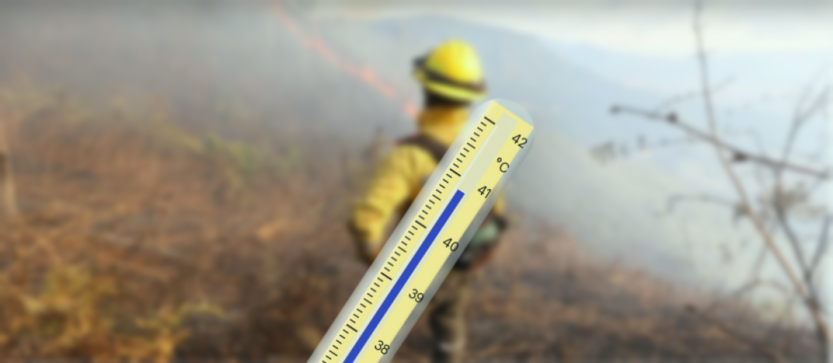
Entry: 40.8,°C
